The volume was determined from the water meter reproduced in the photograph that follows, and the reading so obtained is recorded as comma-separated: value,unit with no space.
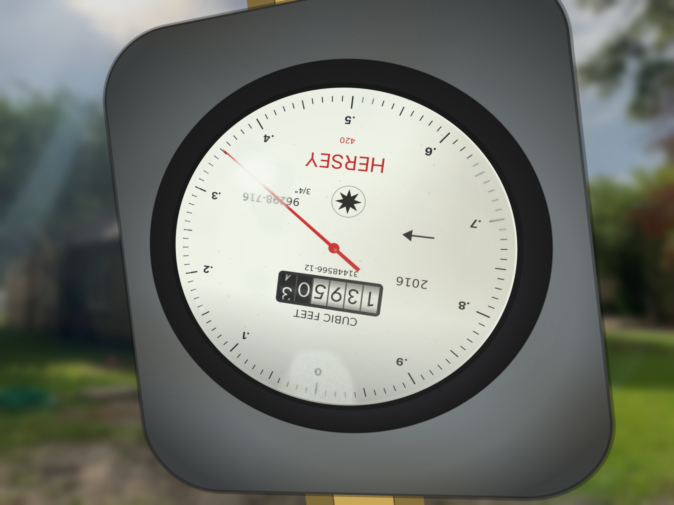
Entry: 139503.35,ft³
